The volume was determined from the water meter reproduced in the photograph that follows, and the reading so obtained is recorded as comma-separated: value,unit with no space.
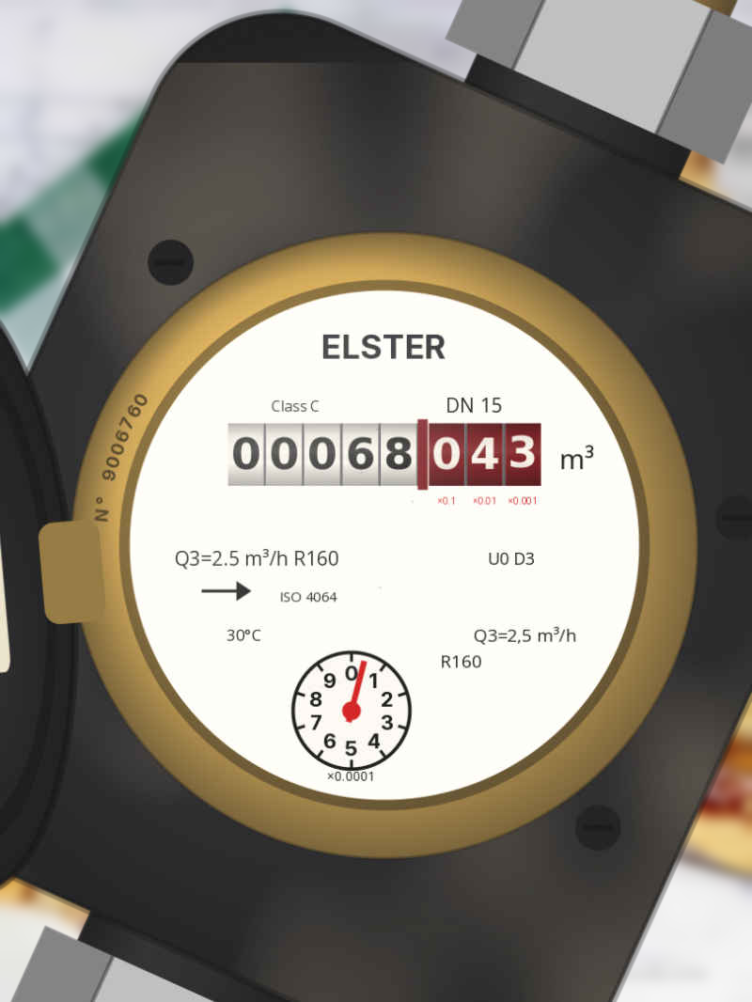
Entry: 68.0430,m³
